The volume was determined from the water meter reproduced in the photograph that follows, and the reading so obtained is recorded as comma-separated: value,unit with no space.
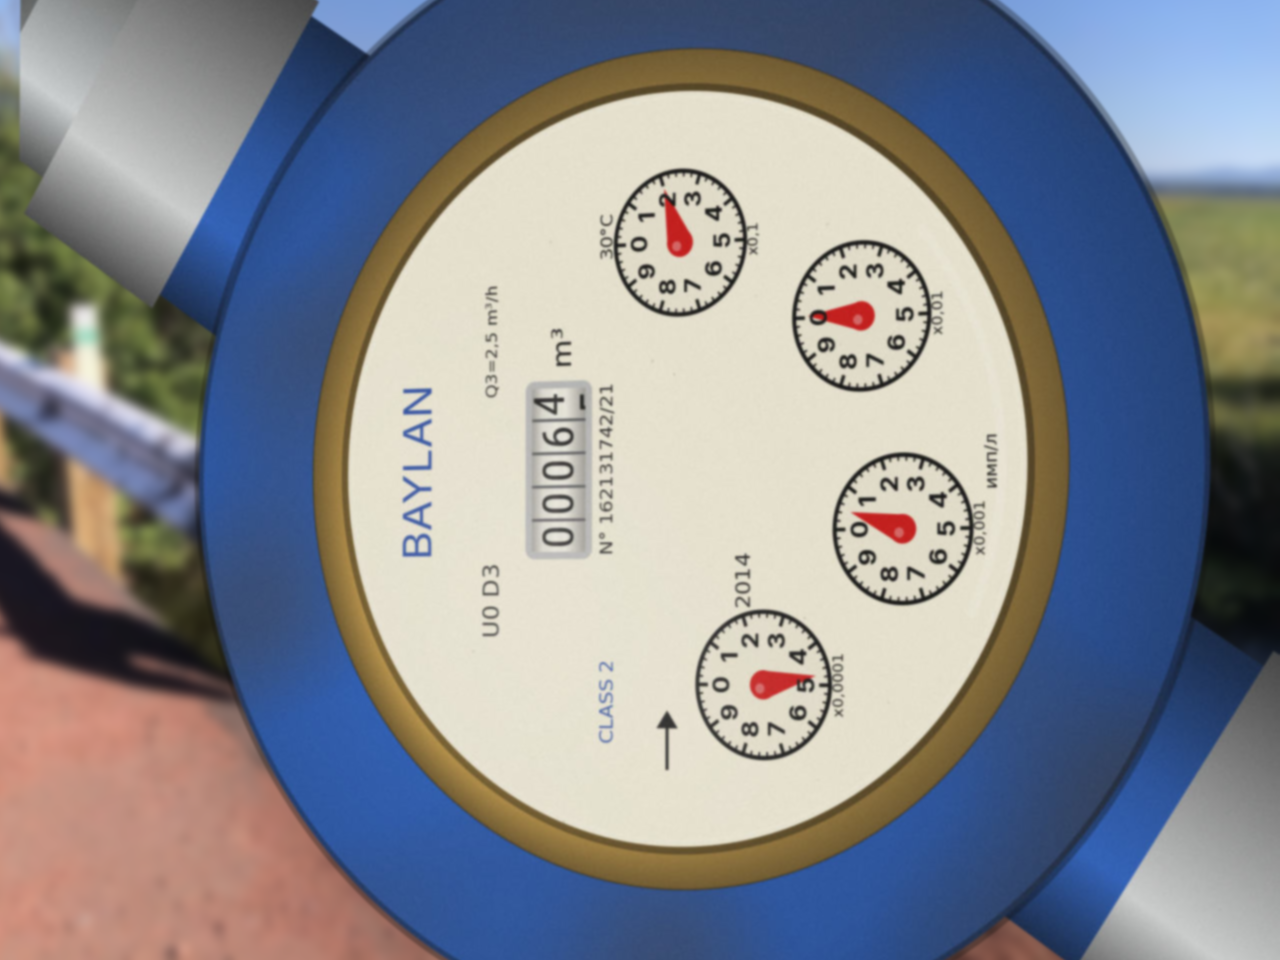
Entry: 64.2004,m³
